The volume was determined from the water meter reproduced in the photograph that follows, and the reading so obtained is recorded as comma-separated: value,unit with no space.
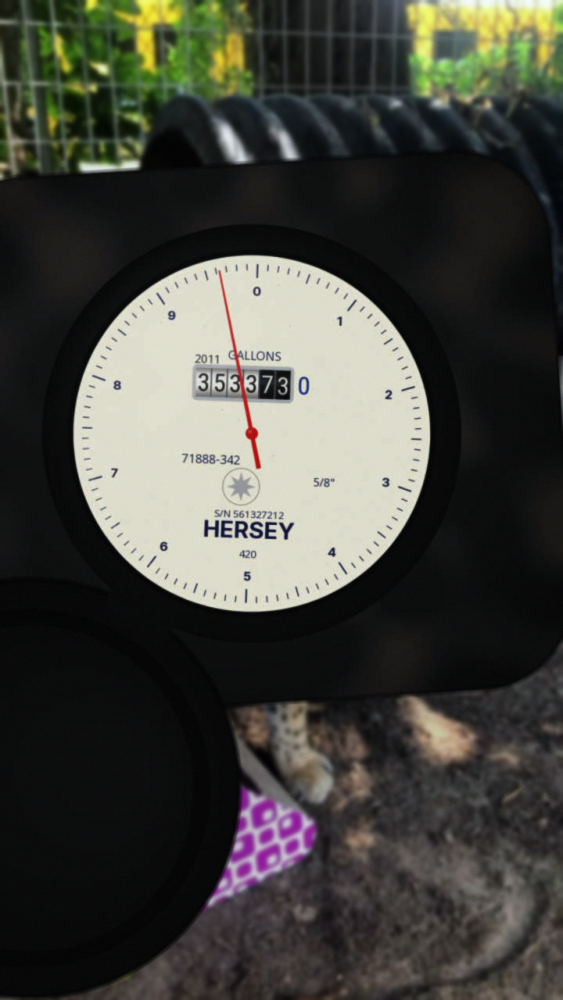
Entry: 3533729.6,gal
